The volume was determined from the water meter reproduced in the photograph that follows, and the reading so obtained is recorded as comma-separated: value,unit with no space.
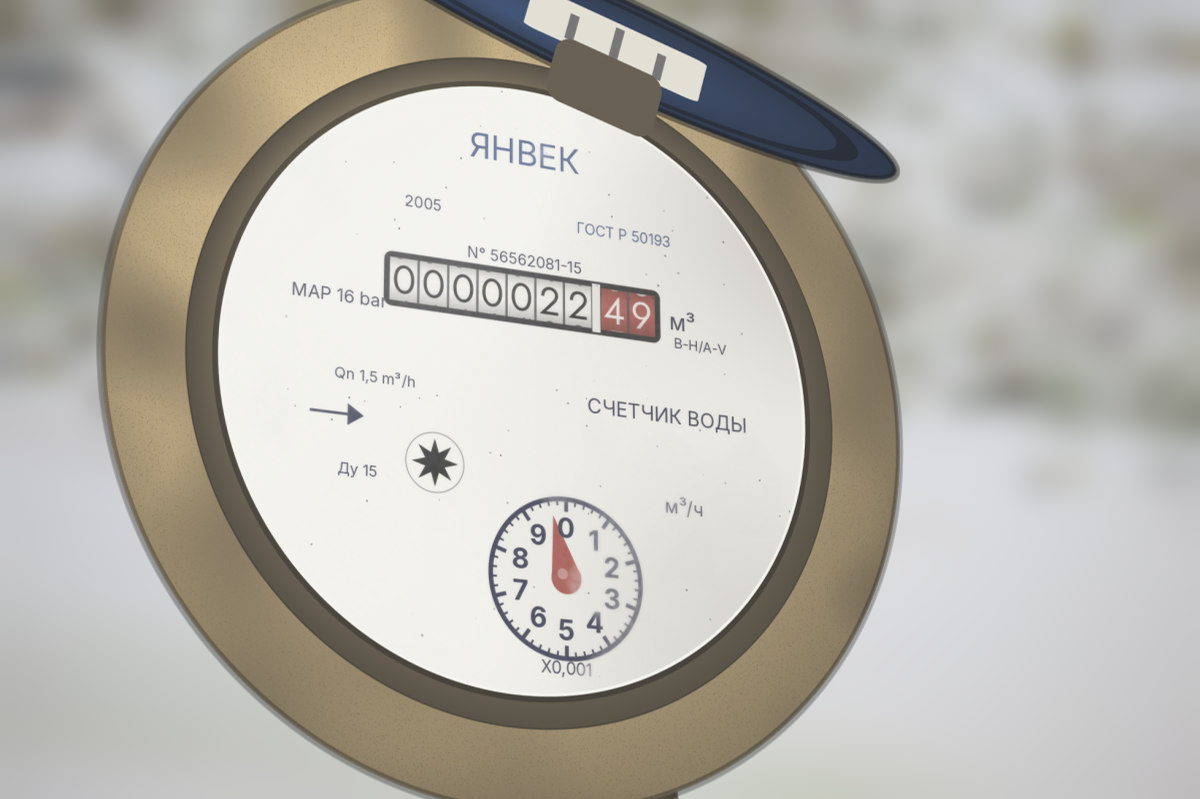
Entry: 22.489,m³
